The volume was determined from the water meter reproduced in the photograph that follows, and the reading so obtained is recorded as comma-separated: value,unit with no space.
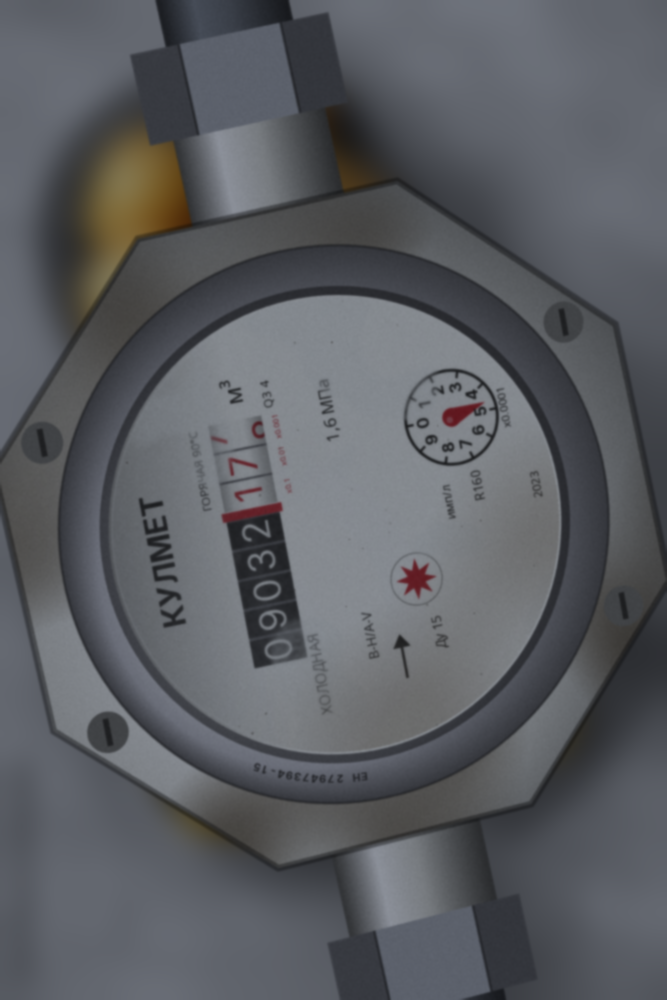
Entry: 9032.1774,m³
